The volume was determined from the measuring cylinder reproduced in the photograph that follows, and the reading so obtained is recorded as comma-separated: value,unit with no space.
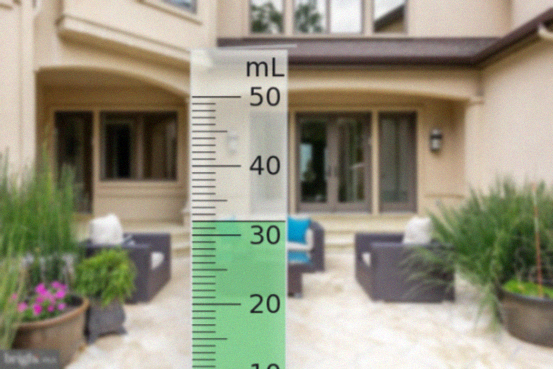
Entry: 32,mL
